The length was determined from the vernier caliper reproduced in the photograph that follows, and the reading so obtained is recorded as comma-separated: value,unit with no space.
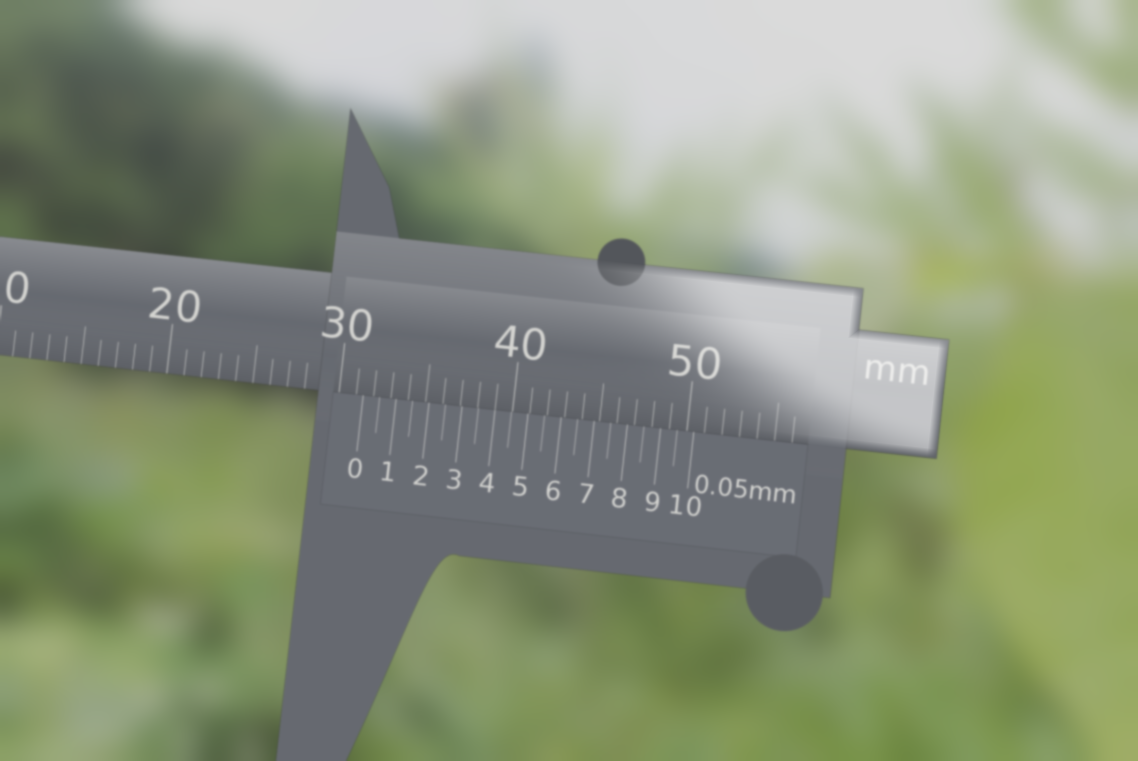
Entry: 31.4,mm
